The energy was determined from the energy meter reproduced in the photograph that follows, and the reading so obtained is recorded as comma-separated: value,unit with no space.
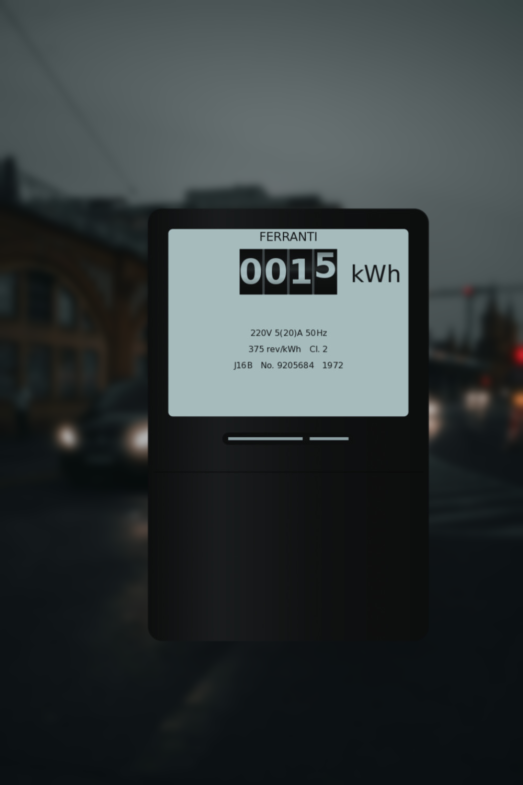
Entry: 15,kWh
